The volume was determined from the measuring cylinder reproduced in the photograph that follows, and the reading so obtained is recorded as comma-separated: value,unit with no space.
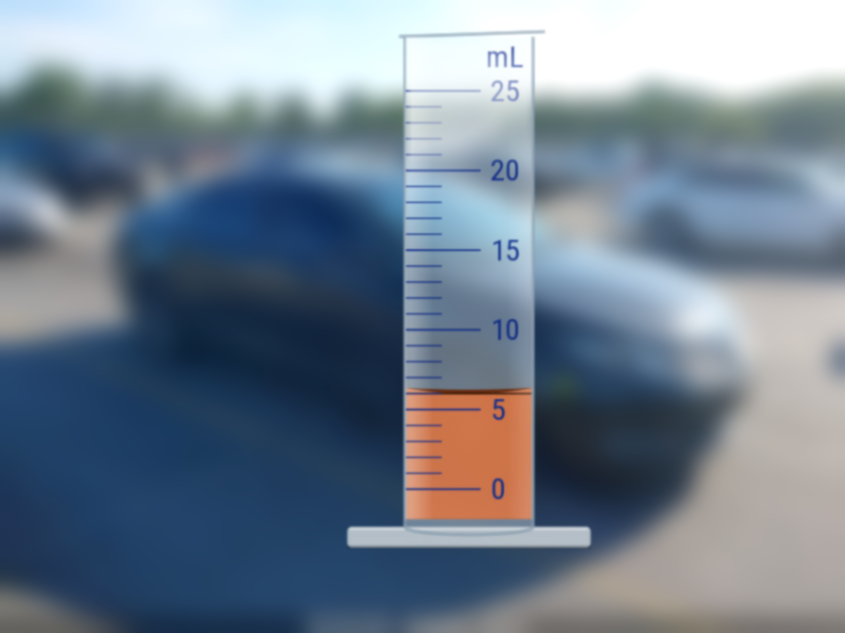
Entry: 6,mL
